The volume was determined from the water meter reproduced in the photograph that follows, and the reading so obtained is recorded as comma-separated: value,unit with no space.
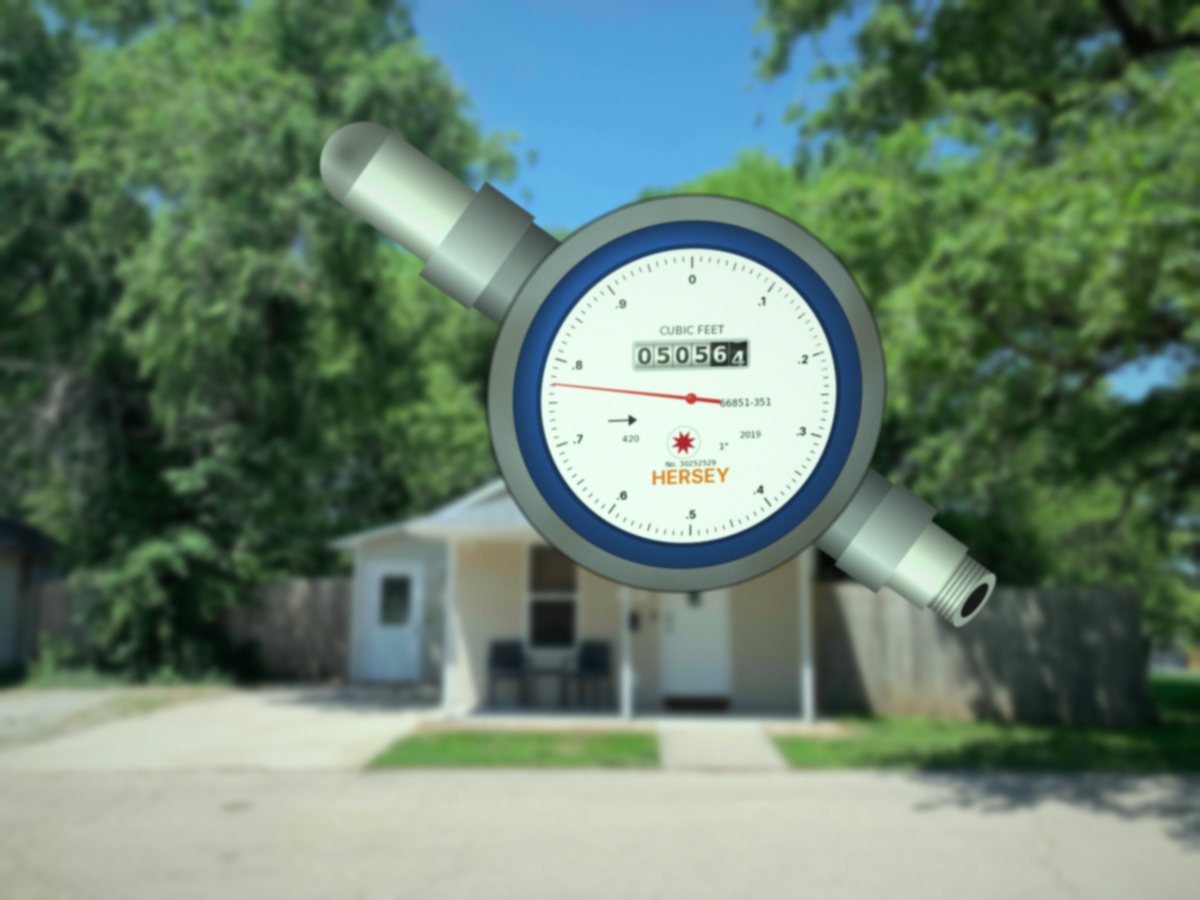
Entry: 50563.77,ft³
